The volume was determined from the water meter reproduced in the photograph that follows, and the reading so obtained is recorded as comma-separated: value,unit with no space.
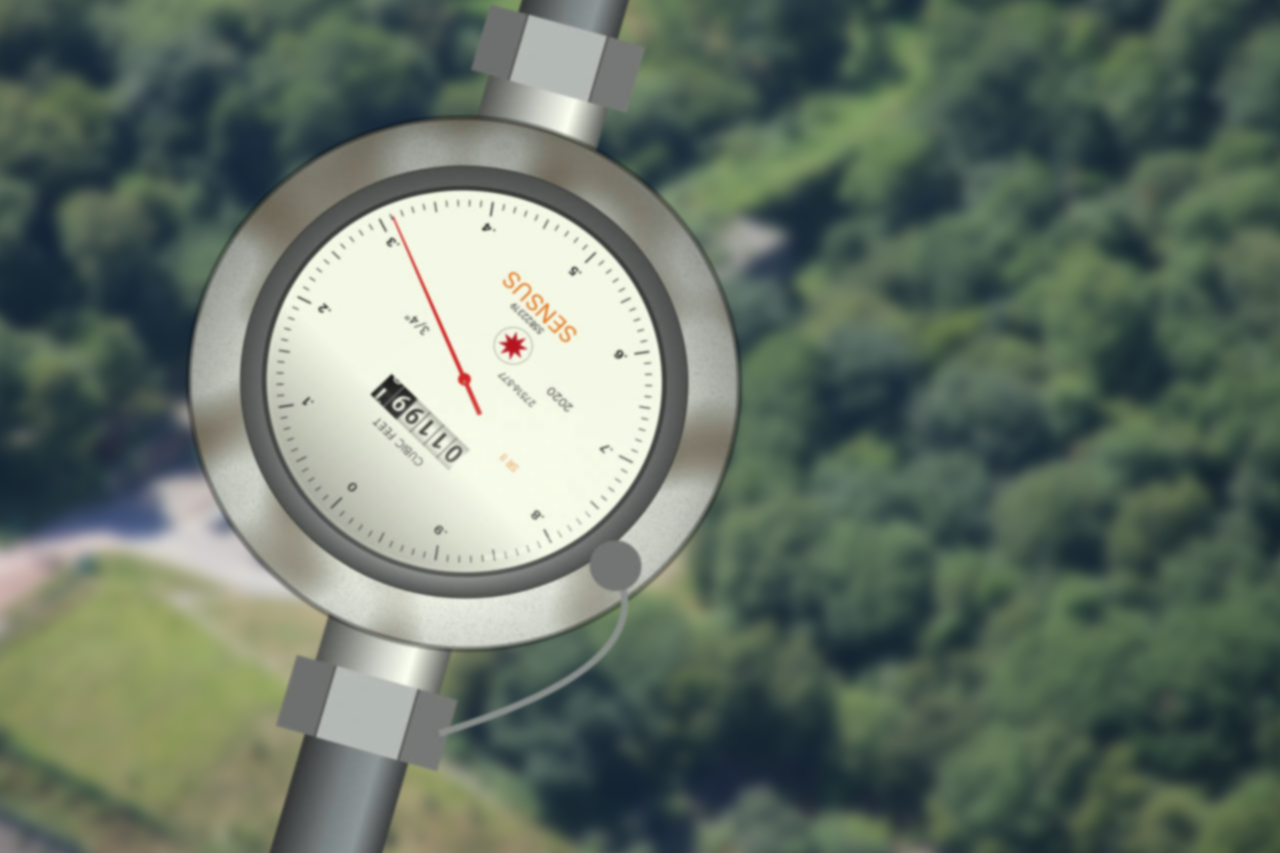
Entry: 11991.31,ft³
